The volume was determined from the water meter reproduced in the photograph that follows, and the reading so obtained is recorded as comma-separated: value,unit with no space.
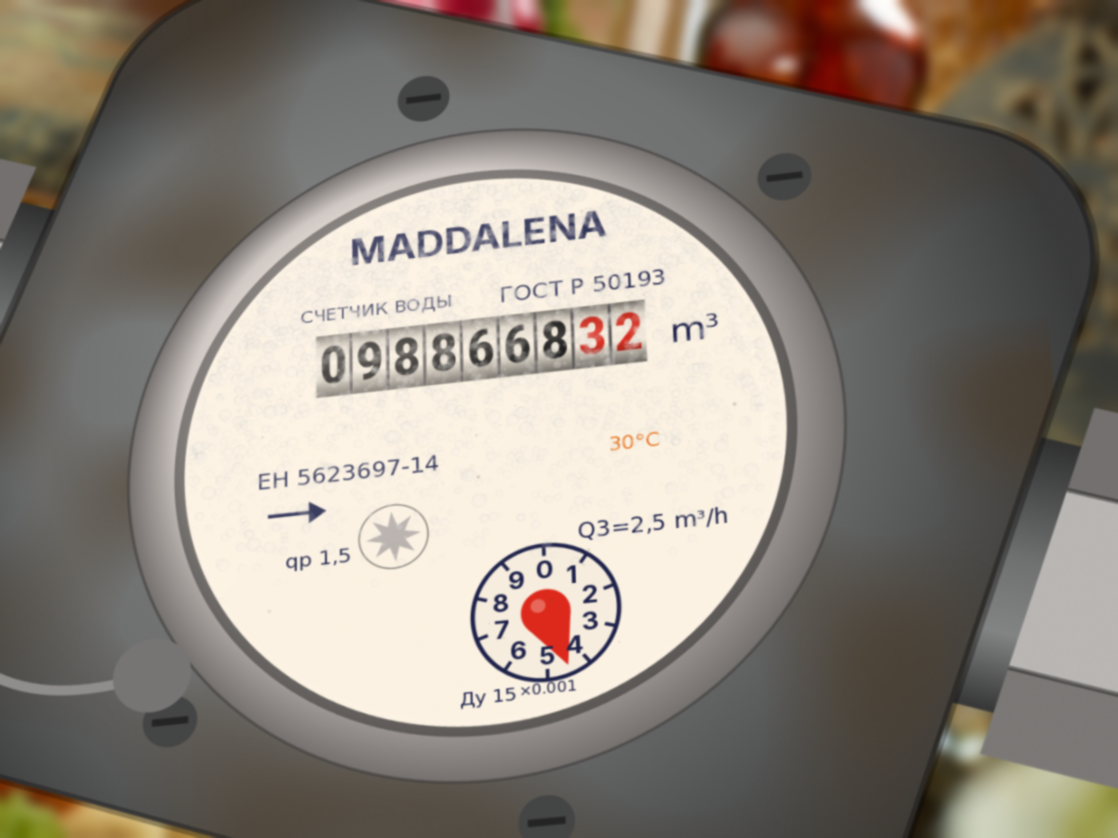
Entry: 988668.324,m³
